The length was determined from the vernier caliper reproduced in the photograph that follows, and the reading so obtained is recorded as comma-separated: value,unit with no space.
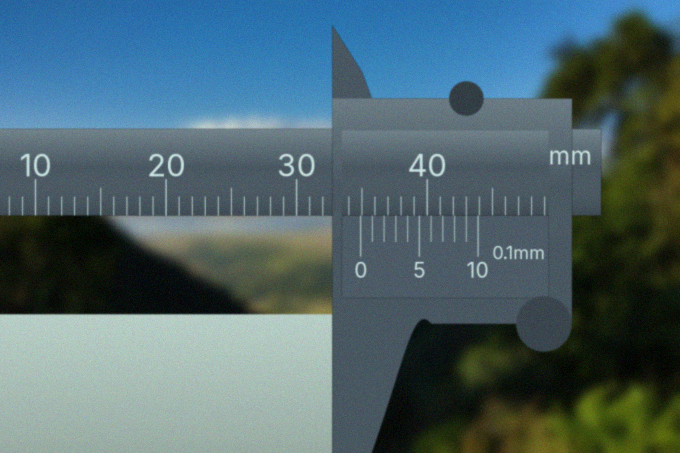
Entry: 34.9,mm
